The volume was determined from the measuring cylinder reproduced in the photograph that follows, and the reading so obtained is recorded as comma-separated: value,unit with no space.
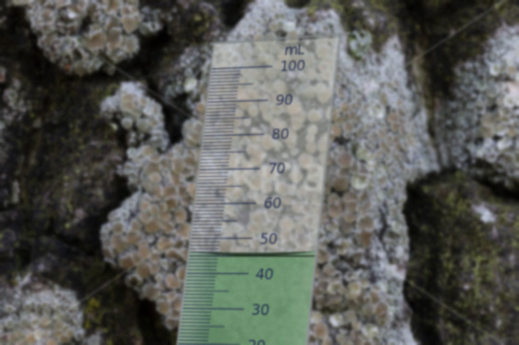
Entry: 45,mL
